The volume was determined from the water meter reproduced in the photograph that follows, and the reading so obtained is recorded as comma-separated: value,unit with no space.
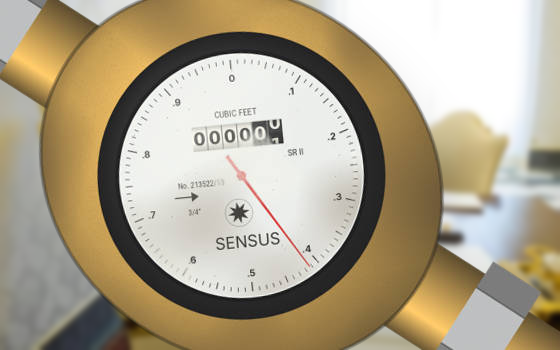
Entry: 0.41,ft³
